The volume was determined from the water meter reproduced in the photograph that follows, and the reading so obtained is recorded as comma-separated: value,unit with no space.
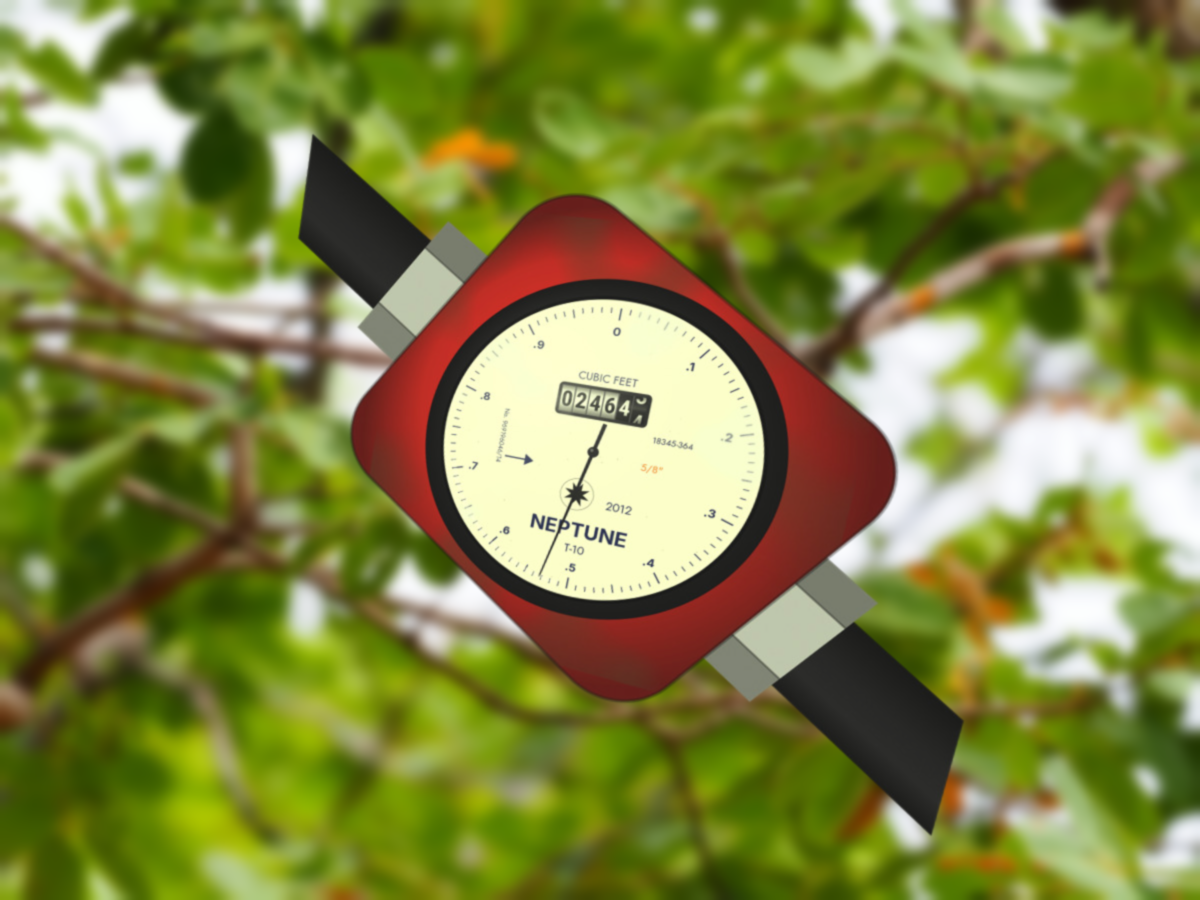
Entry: 24643.53,ft³
